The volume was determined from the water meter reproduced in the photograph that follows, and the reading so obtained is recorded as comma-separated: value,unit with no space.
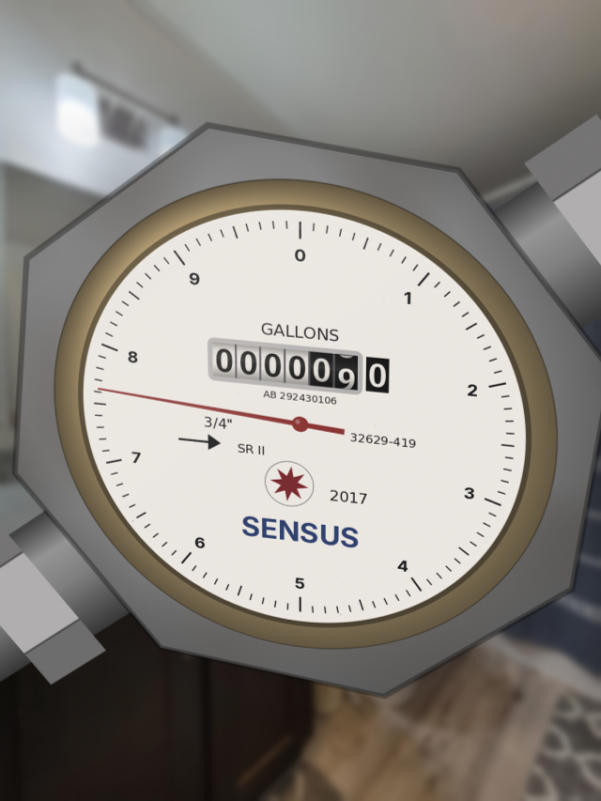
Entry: 87.6,gal
